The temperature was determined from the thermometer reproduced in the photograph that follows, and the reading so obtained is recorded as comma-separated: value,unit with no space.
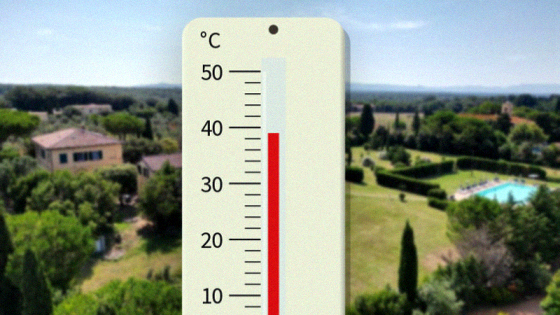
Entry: 39,°C
